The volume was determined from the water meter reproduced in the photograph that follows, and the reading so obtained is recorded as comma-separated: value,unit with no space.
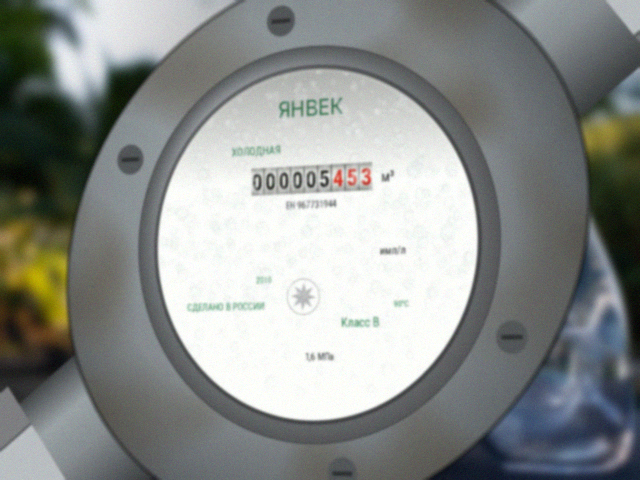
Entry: 5.453,m³
